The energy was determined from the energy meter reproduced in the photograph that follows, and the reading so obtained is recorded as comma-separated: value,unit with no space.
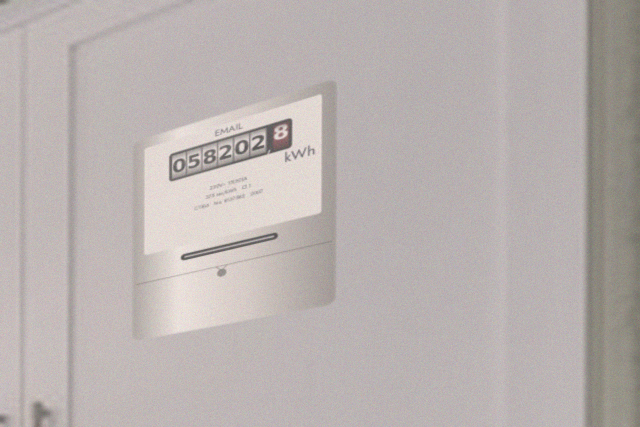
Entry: 58202.8,kWh
